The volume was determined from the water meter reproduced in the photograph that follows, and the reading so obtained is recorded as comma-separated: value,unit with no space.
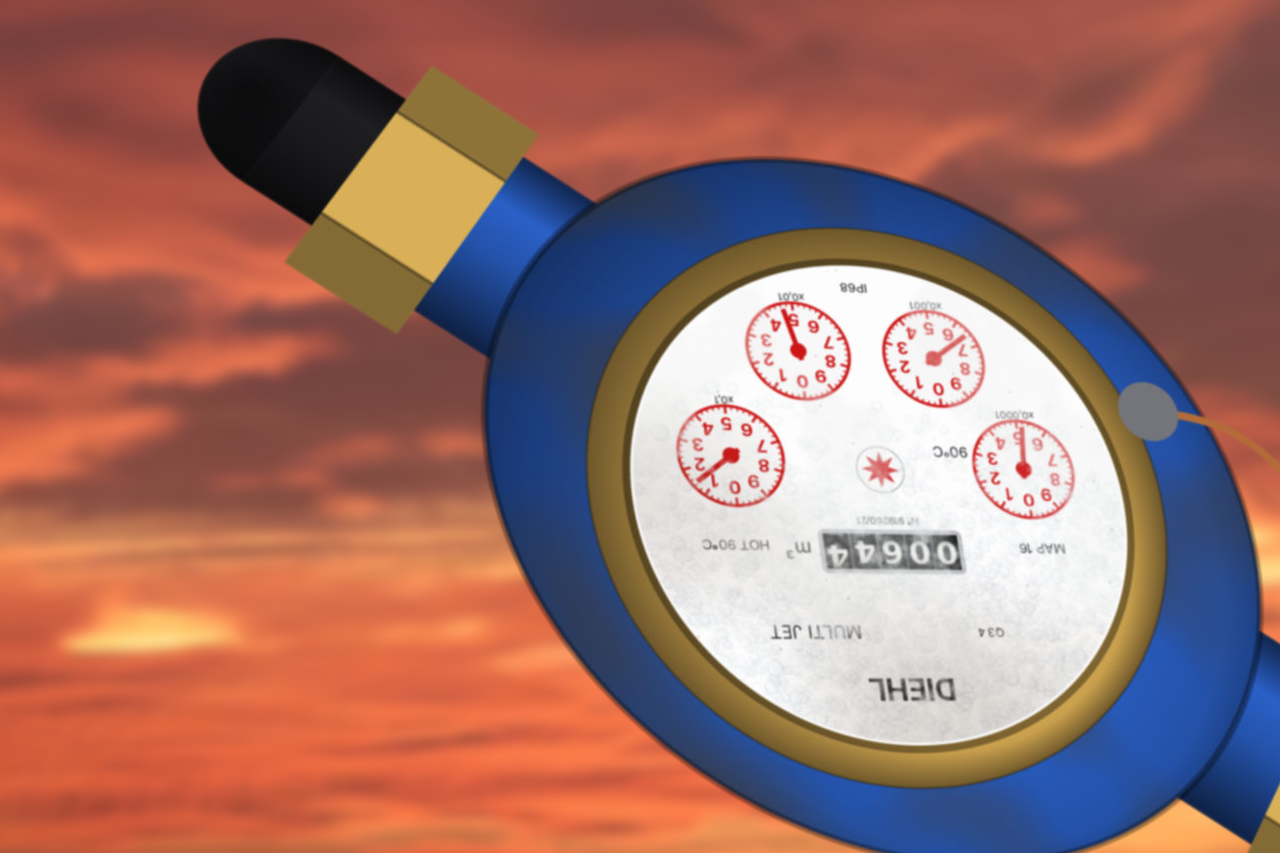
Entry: 644.1465,m³
